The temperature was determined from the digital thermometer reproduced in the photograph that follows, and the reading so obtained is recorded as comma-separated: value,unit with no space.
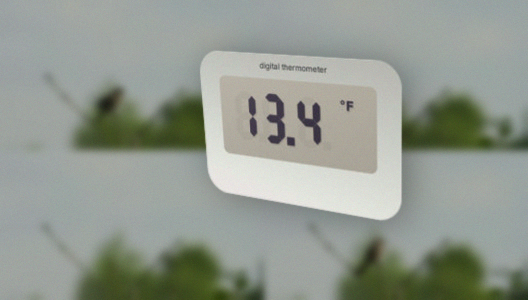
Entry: 13.4,°F
